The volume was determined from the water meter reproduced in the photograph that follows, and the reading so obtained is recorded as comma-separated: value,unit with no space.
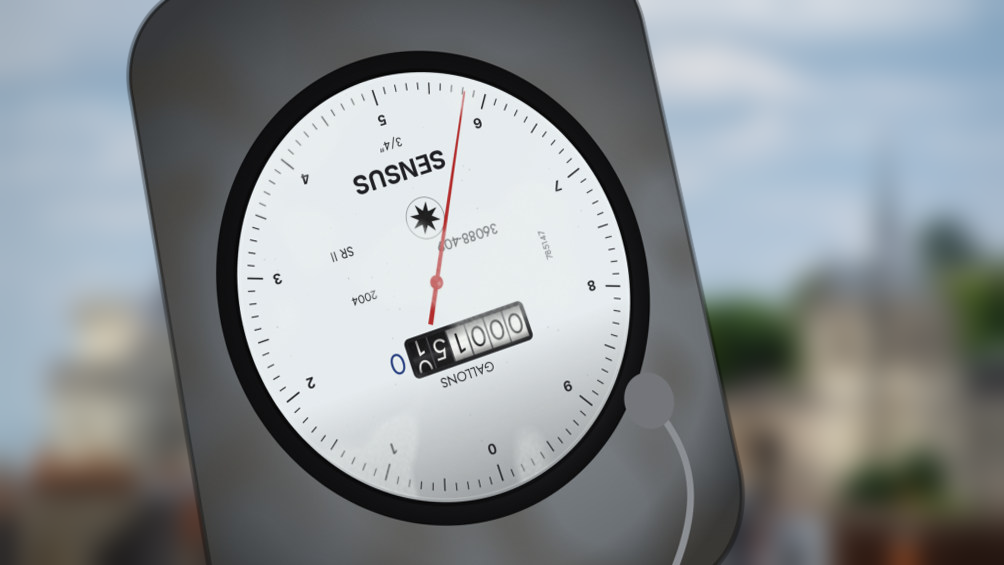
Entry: 1505.8,gal
